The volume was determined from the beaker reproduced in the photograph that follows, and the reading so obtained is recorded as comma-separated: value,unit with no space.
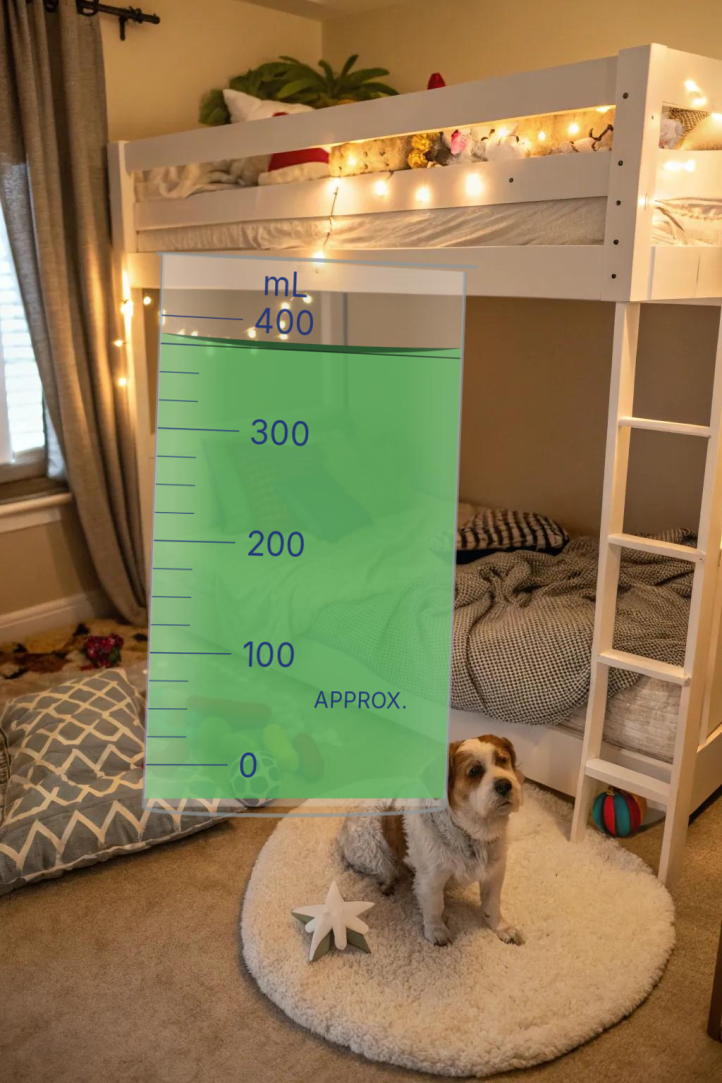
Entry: 375,mL
